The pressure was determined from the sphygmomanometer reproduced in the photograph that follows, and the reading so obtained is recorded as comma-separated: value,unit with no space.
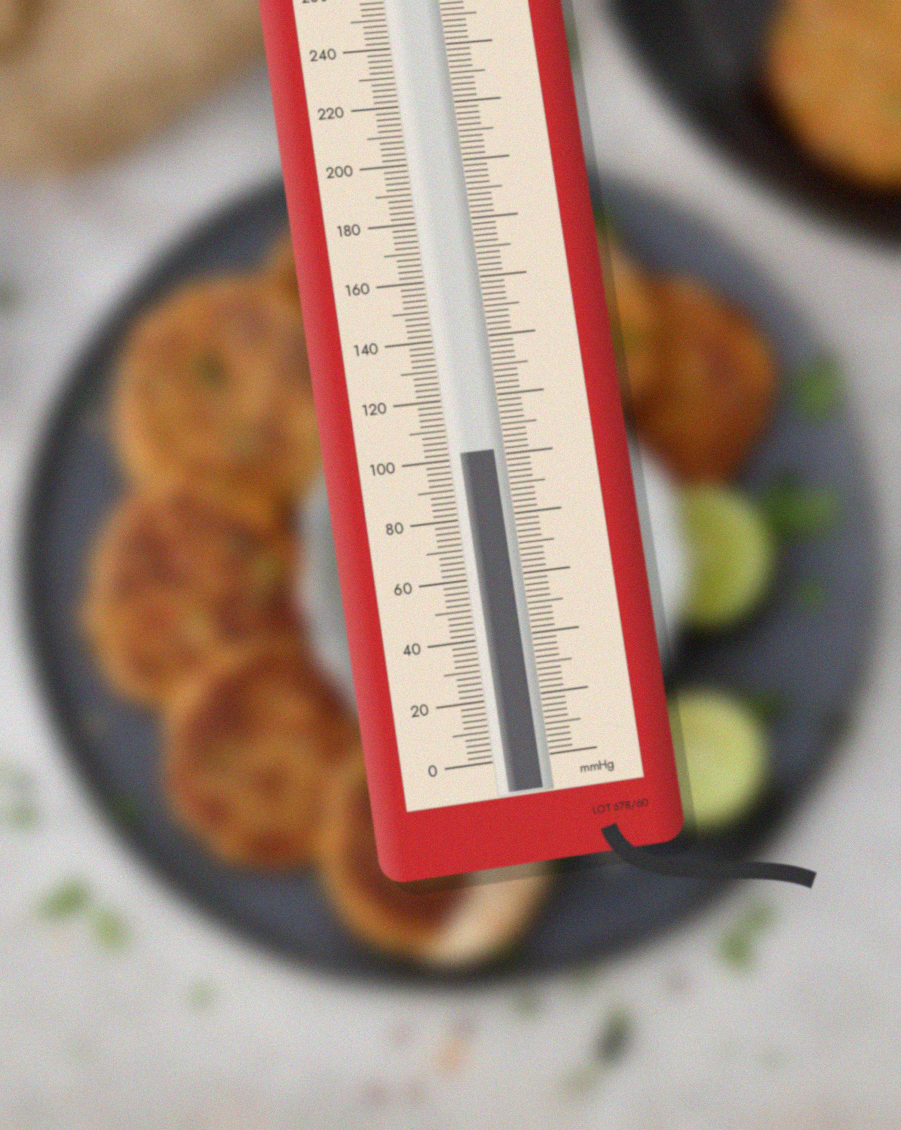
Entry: 102,mmHg
